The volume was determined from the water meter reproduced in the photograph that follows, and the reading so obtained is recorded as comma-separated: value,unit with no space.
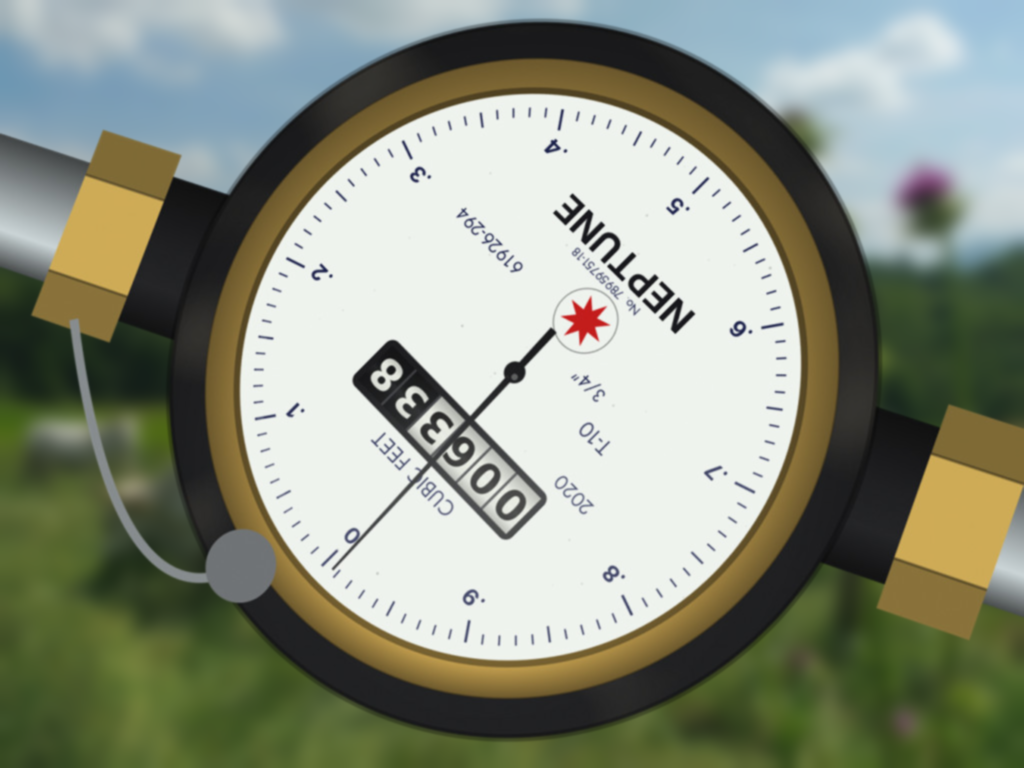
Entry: 6337.99,ft³
